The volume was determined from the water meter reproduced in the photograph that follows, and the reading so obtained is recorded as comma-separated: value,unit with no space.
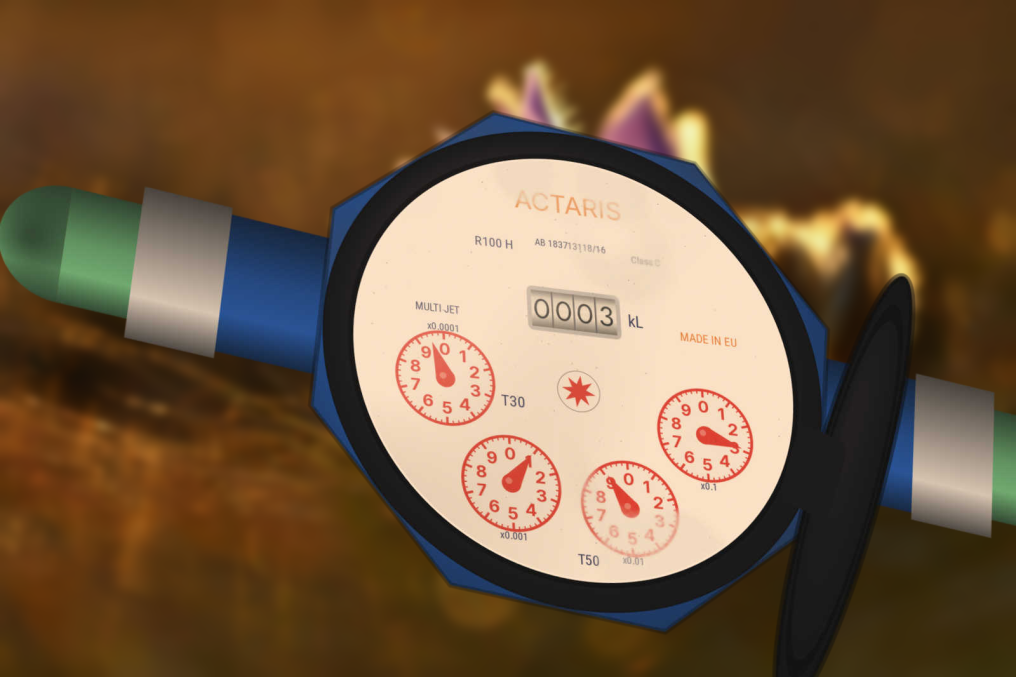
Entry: 3.2909,kL
